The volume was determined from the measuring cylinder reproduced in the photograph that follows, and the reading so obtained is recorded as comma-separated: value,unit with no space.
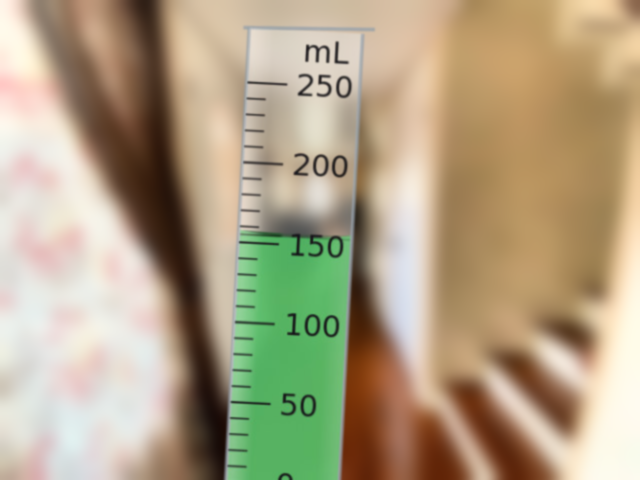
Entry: 155,mL
